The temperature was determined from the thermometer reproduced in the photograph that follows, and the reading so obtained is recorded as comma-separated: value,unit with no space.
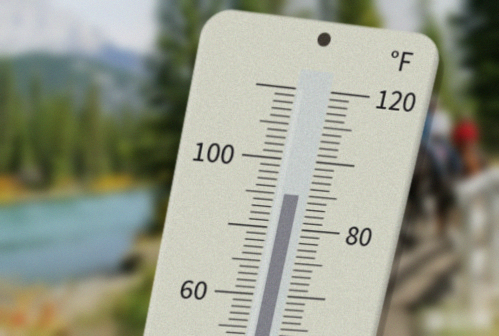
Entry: 90,°F
